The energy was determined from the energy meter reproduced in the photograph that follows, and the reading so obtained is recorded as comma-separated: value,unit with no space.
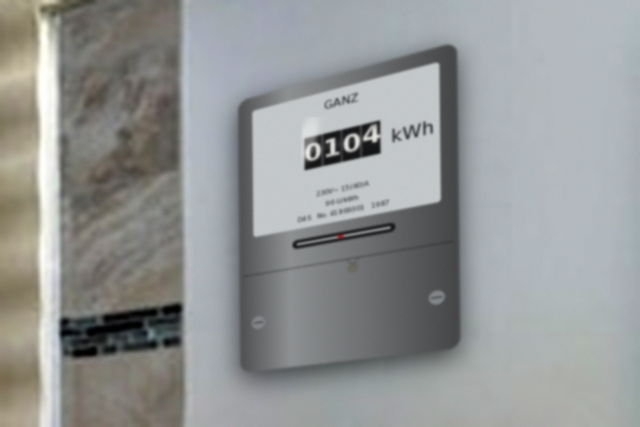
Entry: 104,kWh
